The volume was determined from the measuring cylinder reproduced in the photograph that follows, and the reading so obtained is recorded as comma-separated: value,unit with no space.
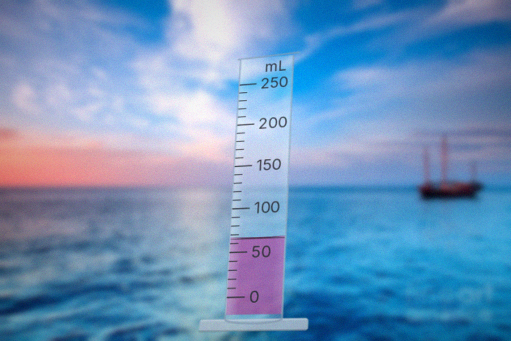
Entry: 65,mL
